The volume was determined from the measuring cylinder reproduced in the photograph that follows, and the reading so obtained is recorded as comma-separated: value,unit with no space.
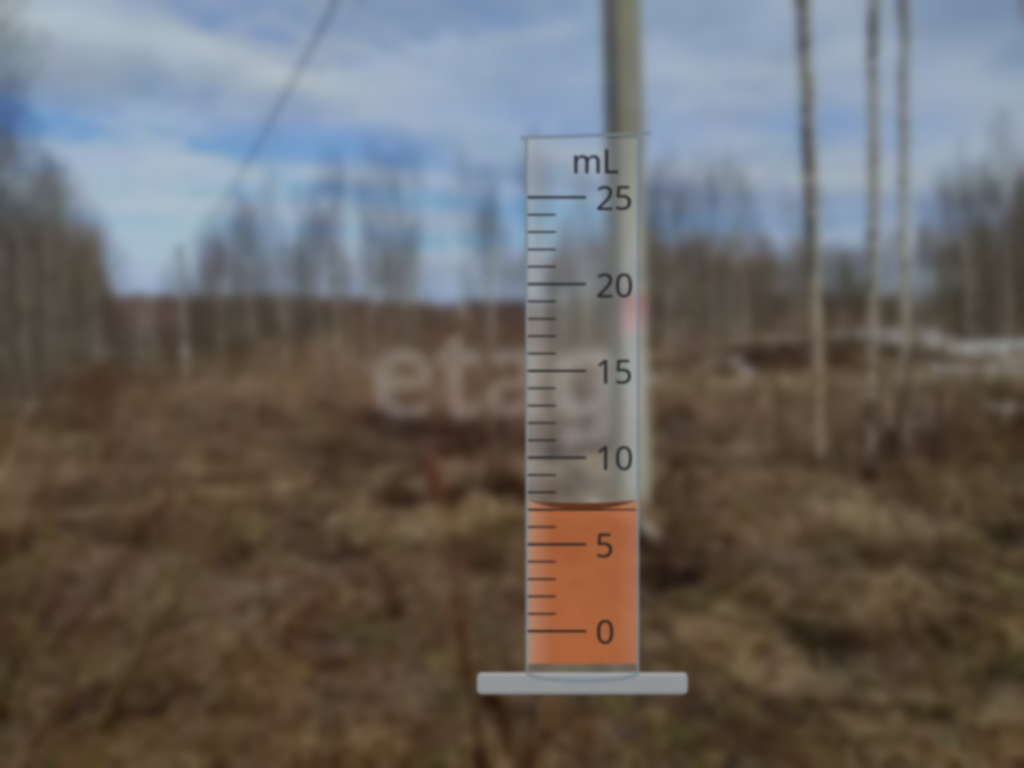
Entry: 7,mL
